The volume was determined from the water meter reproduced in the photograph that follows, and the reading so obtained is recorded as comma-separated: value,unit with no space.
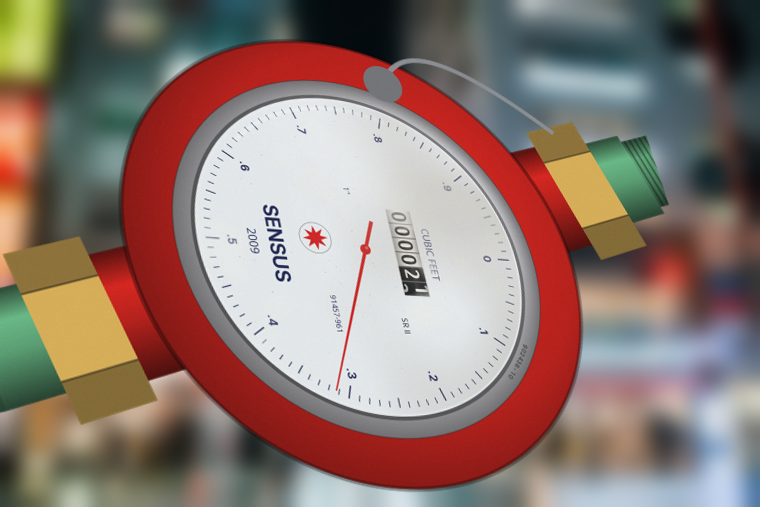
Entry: 21.31,ft³
